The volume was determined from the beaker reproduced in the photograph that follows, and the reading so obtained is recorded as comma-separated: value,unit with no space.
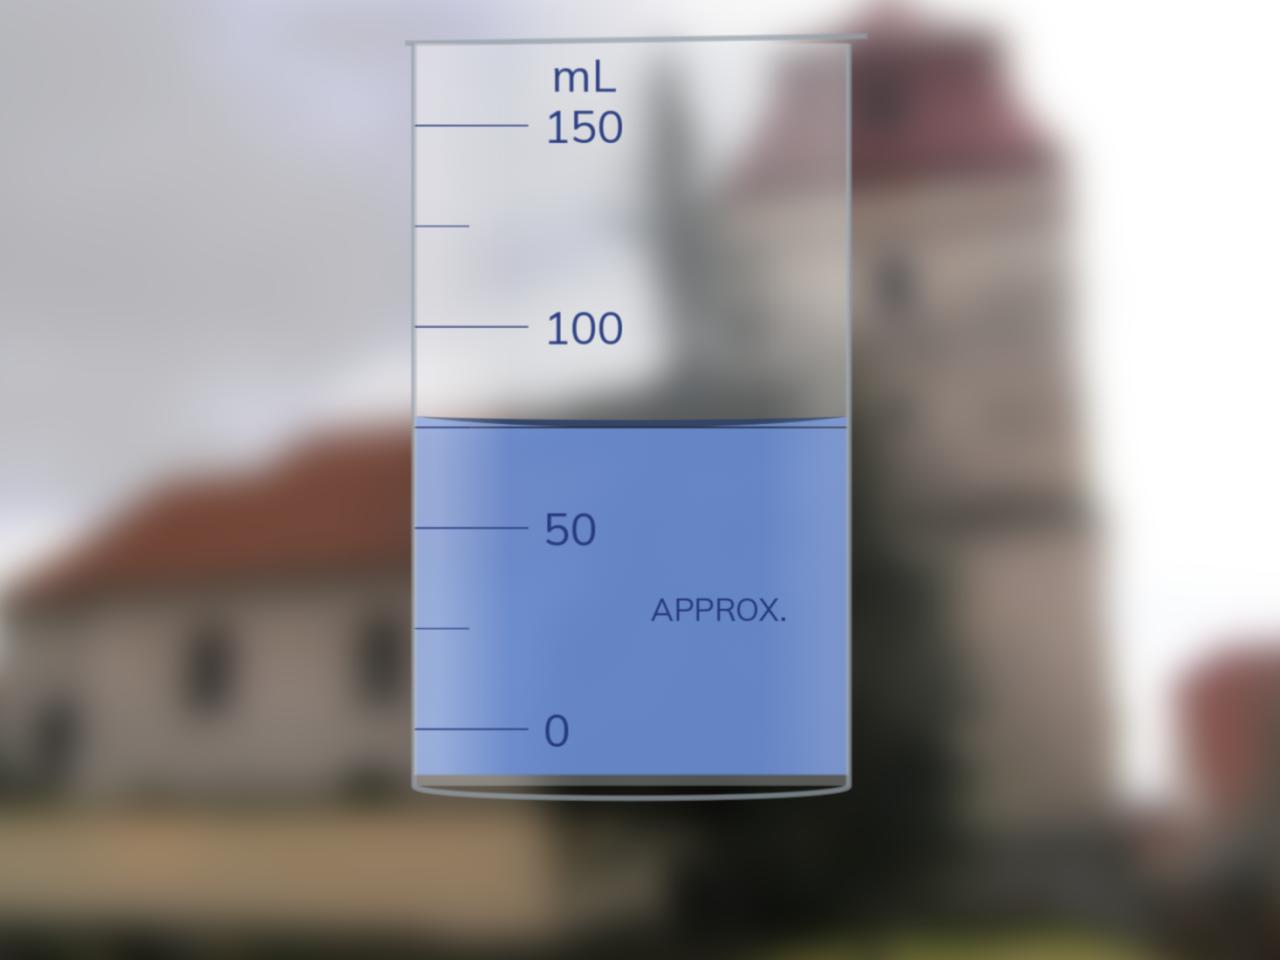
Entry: 75,mL
